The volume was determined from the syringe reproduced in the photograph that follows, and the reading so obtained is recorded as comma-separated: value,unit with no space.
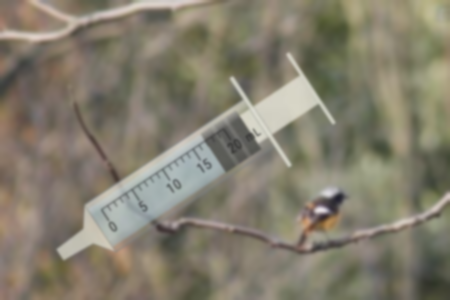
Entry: 17,mL
